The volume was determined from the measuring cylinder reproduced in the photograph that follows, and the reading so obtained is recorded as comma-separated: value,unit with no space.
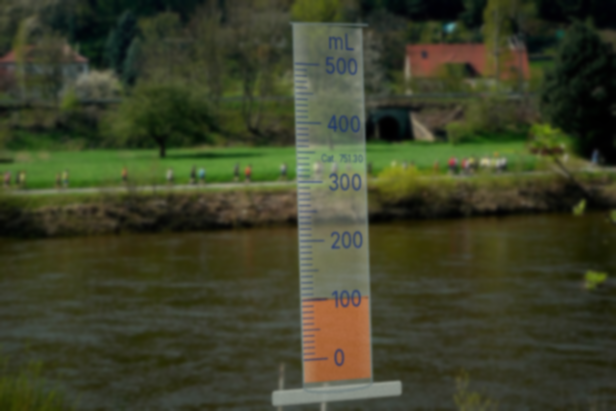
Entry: 100,mL
